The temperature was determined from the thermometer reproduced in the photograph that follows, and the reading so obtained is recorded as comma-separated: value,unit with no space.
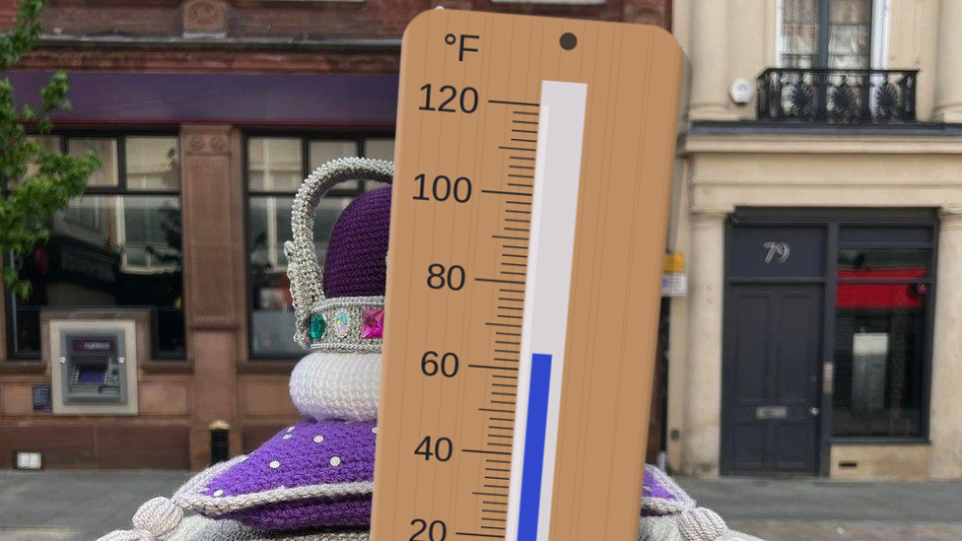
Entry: 64,°F
